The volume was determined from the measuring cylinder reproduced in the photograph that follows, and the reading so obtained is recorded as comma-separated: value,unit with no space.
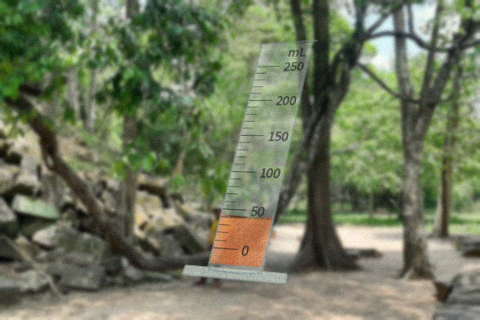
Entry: 40,mL
